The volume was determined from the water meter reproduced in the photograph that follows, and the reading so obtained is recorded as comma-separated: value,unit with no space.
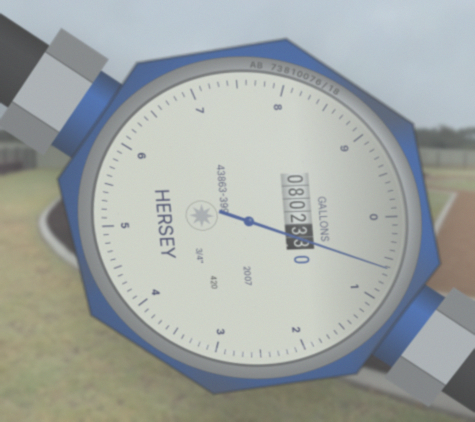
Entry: 802330.6,gal
